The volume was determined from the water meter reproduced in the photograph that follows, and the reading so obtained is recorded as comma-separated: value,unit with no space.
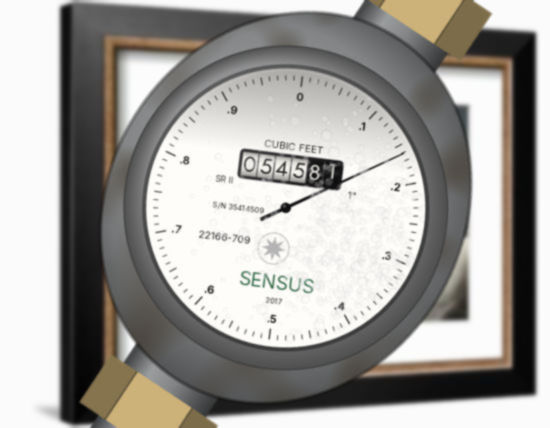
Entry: 54581.16,ft³
